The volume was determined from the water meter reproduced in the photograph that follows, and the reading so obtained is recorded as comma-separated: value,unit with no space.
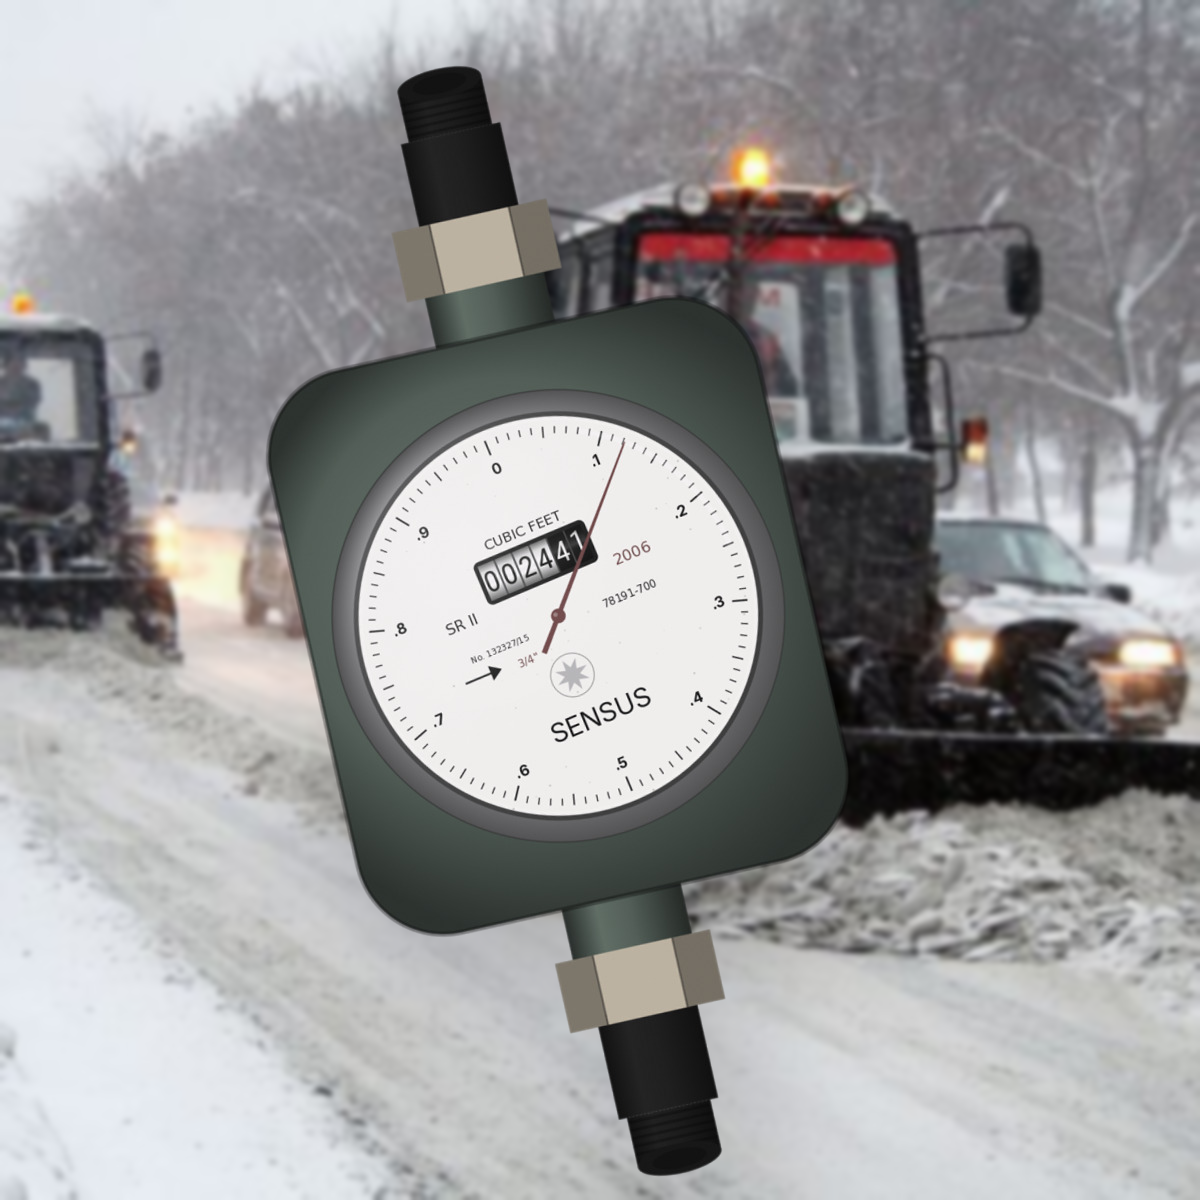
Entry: 2441.12,ft³
